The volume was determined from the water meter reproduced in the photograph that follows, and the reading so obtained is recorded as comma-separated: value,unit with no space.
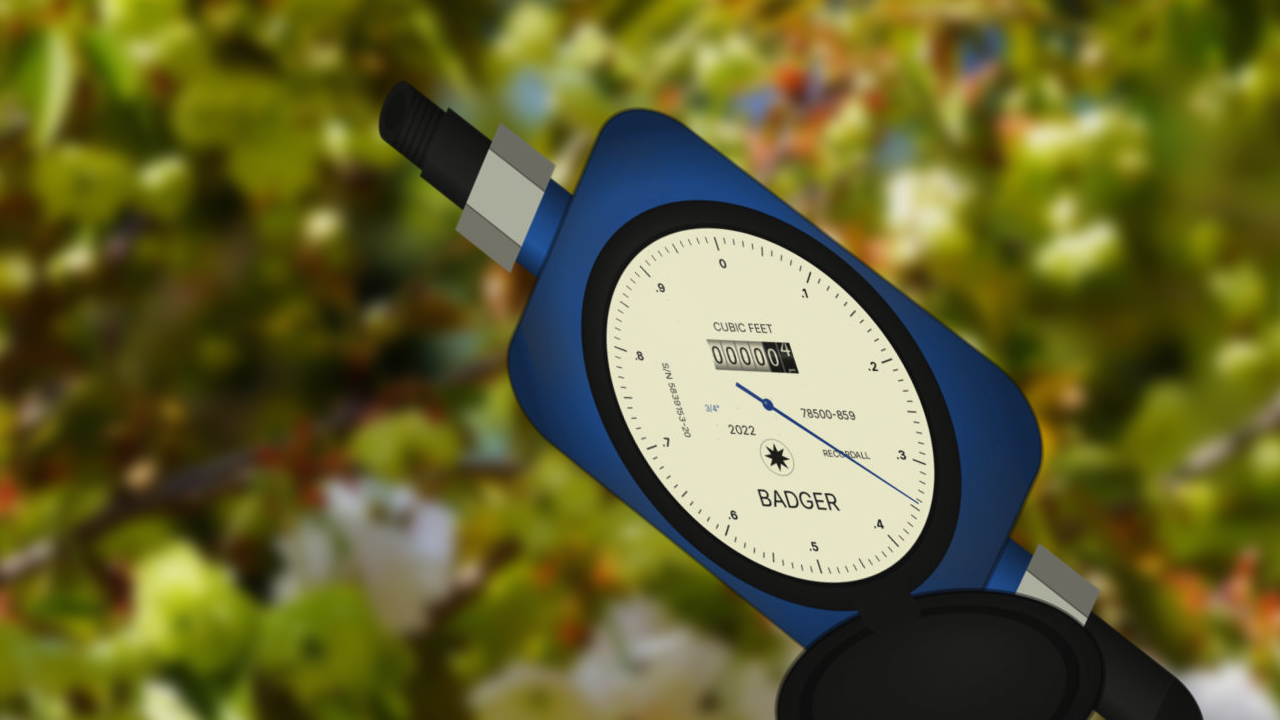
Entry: 4.34,ft³
